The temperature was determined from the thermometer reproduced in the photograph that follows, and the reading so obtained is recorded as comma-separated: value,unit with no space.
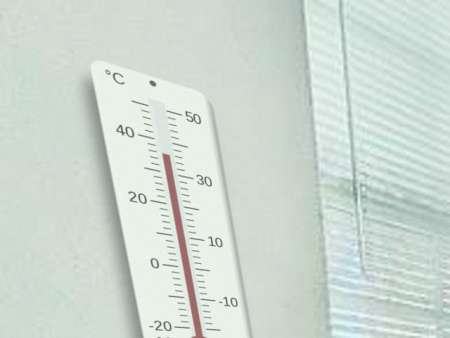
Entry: 36,°C
